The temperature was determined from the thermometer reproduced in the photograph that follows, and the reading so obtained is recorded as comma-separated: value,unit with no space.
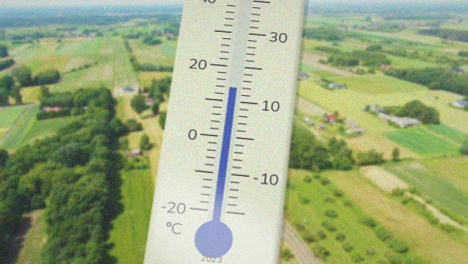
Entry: 14,°C
